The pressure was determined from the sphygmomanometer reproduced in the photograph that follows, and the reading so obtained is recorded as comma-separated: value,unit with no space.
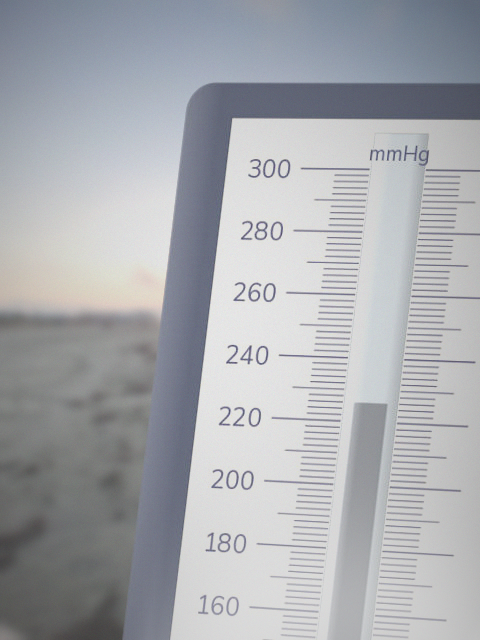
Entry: 226,mmHg
